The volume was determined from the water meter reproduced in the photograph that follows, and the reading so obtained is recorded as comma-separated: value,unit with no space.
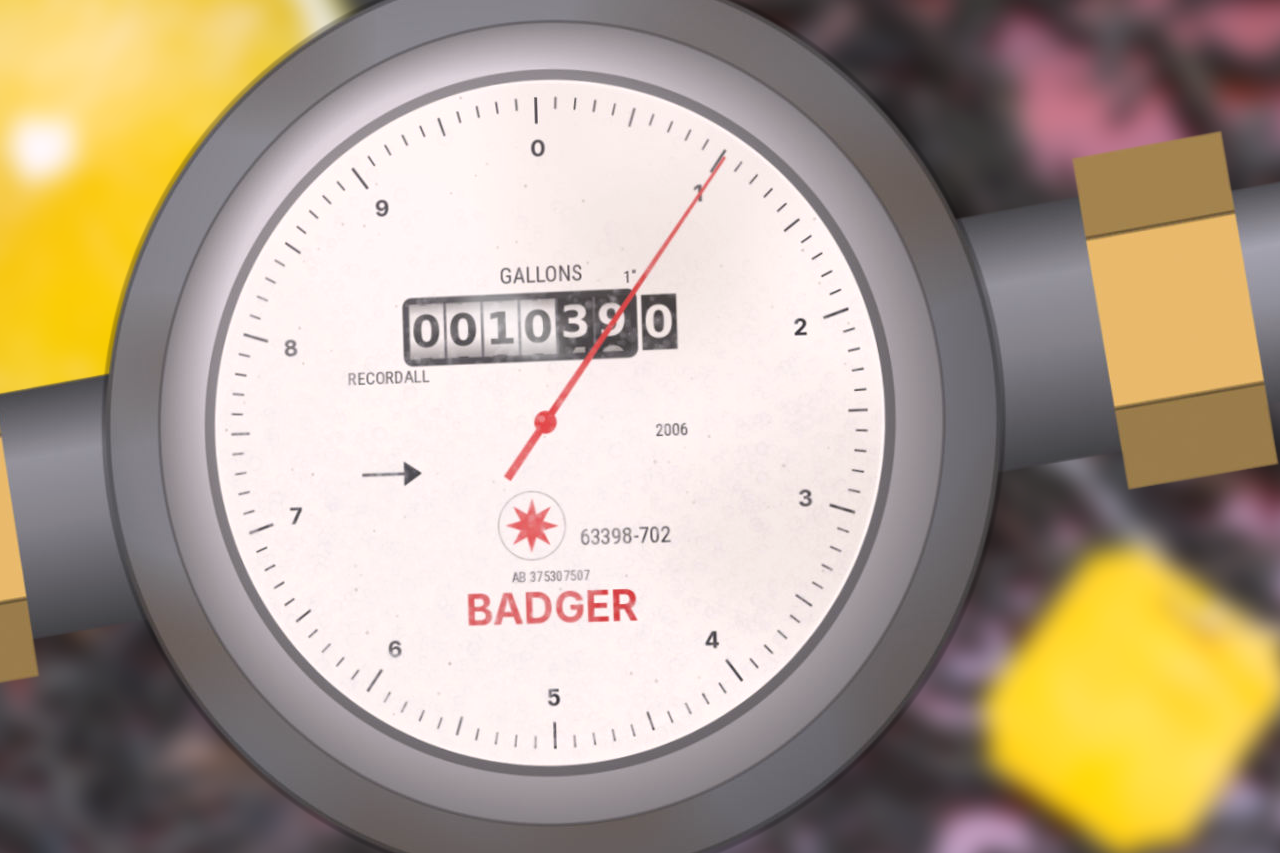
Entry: 10391.0,gal
